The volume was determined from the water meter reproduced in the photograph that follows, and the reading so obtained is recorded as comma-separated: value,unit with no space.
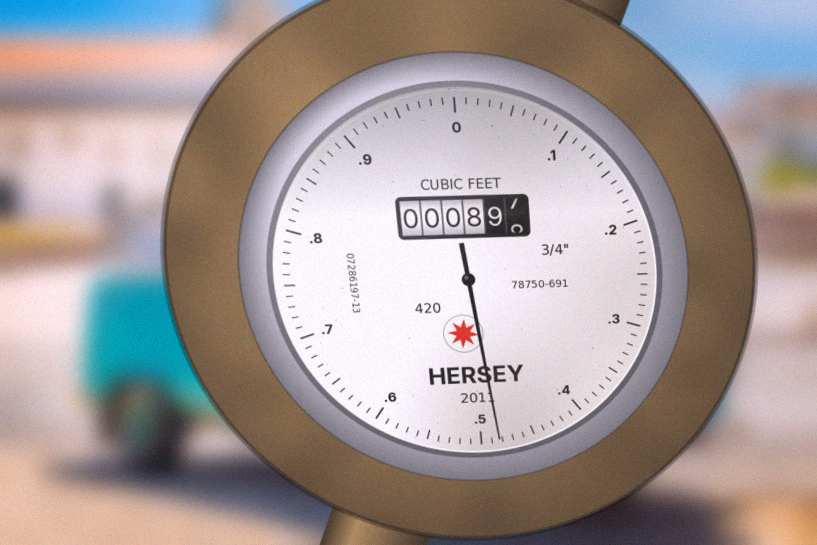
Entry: 897.48,ft³
